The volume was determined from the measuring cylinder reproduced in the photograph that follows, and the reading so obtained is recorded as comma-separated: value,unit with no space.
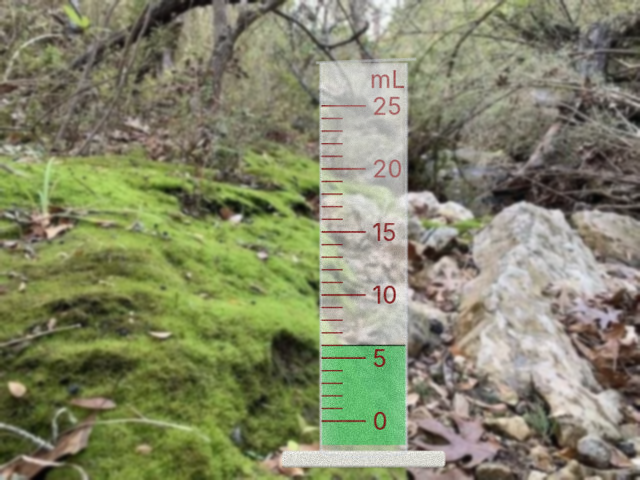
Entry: 6,mL
